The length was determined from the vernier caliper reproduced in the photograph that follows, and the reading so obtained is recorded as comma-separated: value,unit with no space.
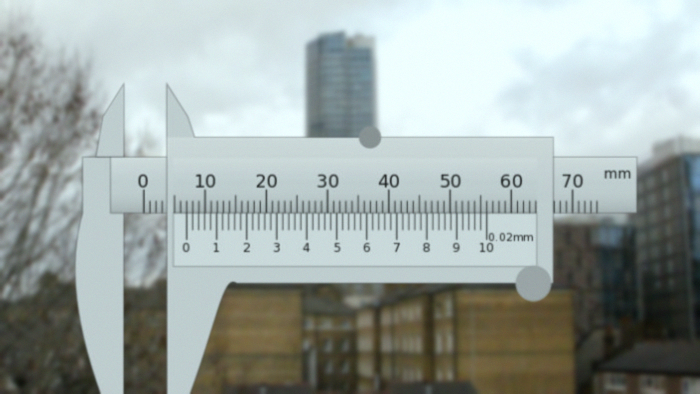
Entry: 7.0,mm
